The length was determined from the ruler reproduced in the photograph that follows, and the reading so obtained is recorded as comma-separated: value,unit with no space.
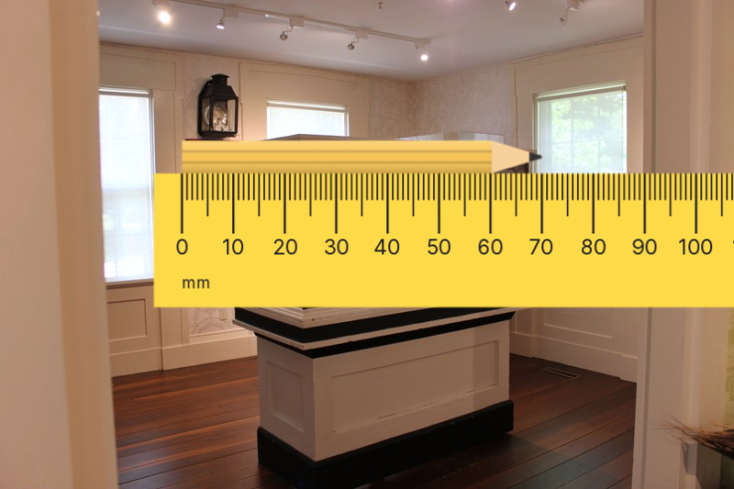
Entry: 70,mm
